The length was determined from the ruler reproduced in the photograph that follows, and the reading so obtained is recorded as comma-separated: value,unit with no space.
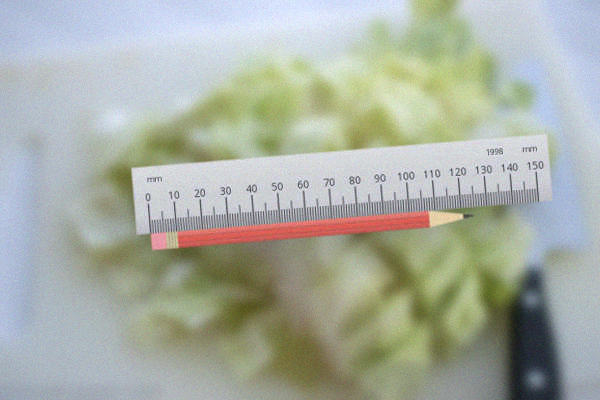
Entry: 125,mm
